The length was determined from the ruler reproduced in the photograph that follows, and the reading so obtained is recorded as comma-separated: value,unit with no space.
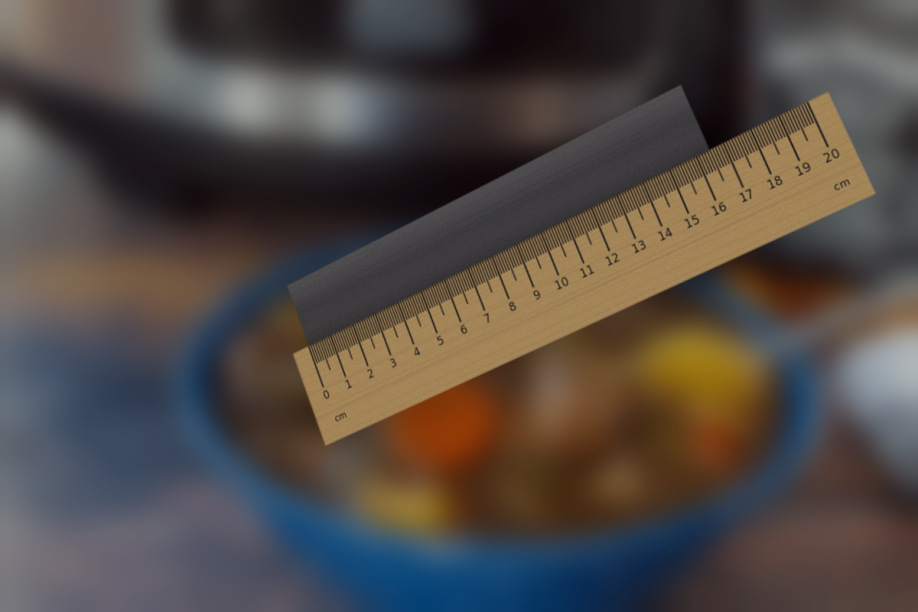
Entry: 16.5,cm
